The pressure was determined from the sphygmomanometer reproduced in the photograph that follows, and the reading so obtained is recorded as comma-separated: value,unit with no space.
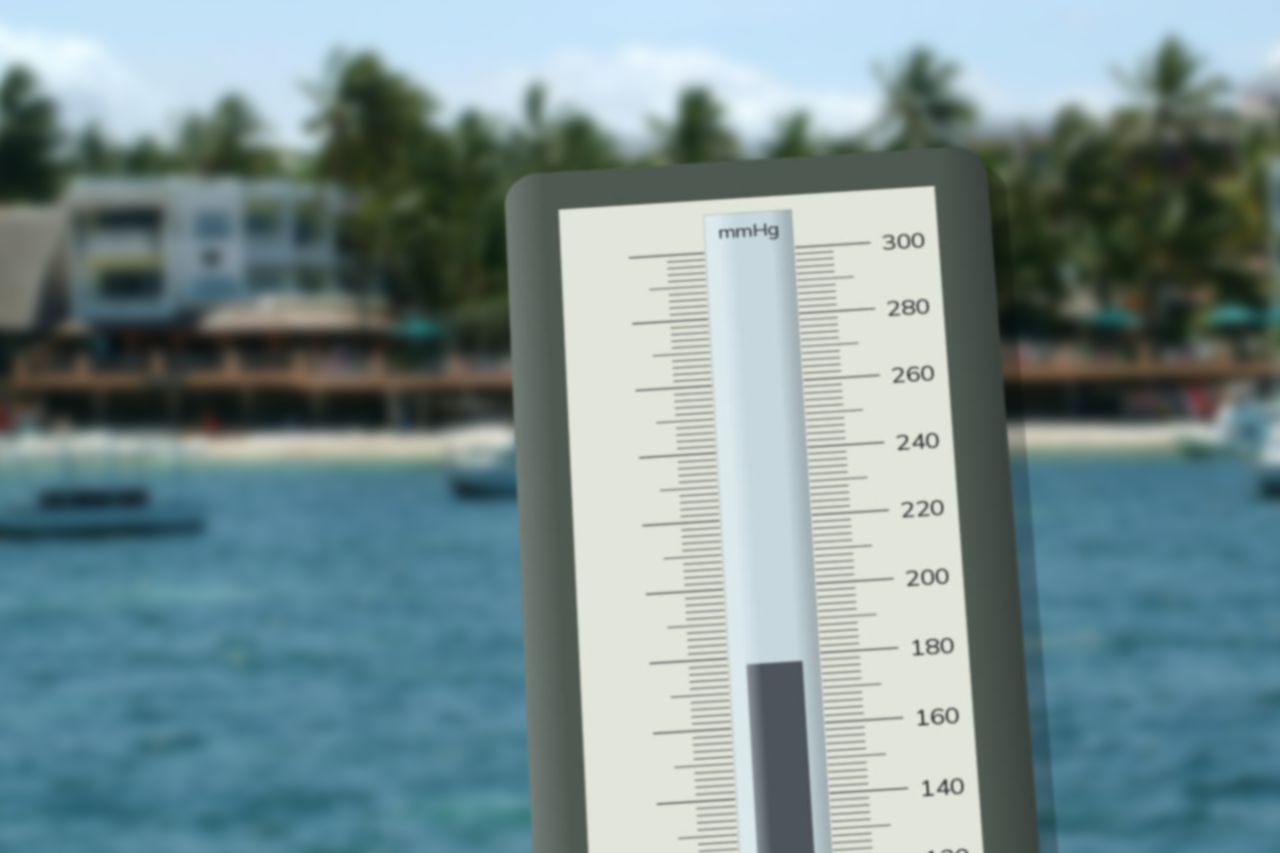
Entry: 178,mmHg
